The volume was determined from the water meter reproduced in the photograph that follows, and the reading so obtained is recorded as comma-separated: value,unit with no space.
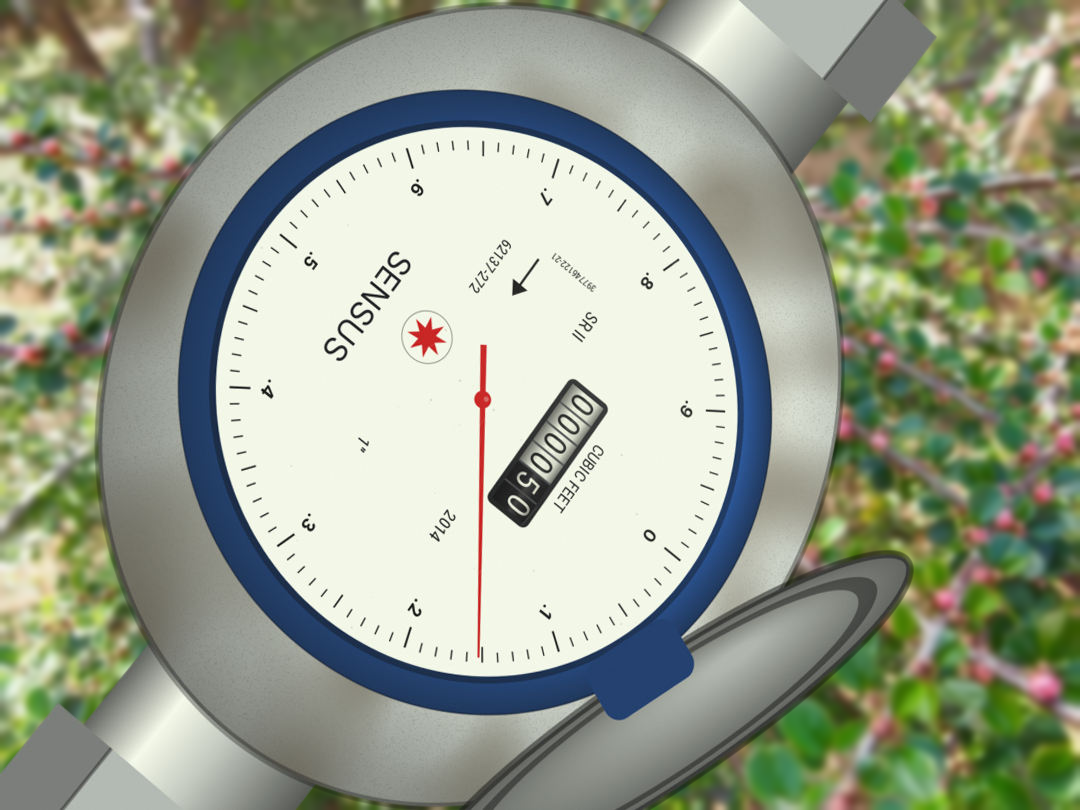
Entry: 50.15,ft³
